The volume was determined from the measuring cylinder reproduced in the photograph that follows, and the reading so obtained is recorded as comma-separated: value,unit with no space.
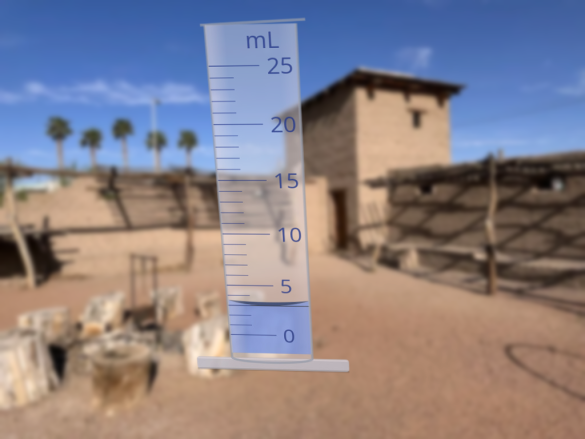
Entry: 3,mL
